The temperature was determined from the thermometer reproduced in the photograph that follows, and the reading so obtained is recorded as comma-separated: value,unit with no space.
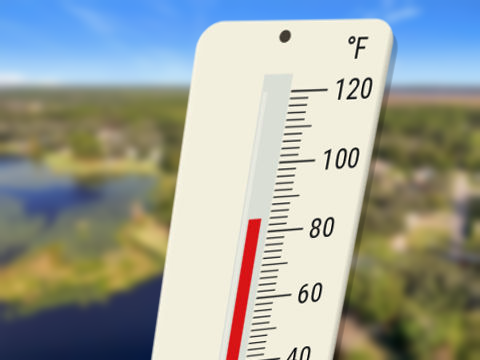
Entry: 84,°F
